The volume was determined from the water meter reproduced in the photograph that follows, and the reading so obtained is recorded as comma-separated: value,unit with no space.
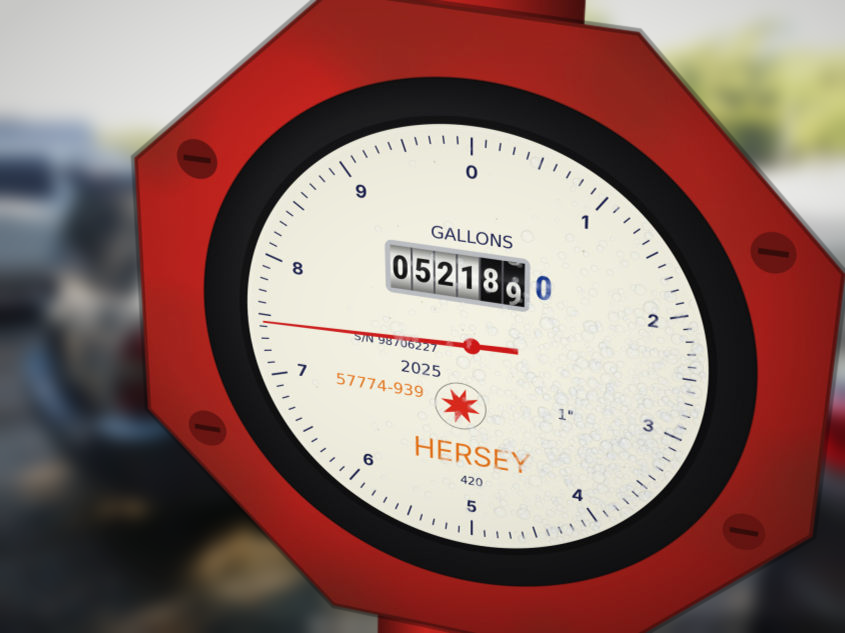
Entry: 521887.4,gal
